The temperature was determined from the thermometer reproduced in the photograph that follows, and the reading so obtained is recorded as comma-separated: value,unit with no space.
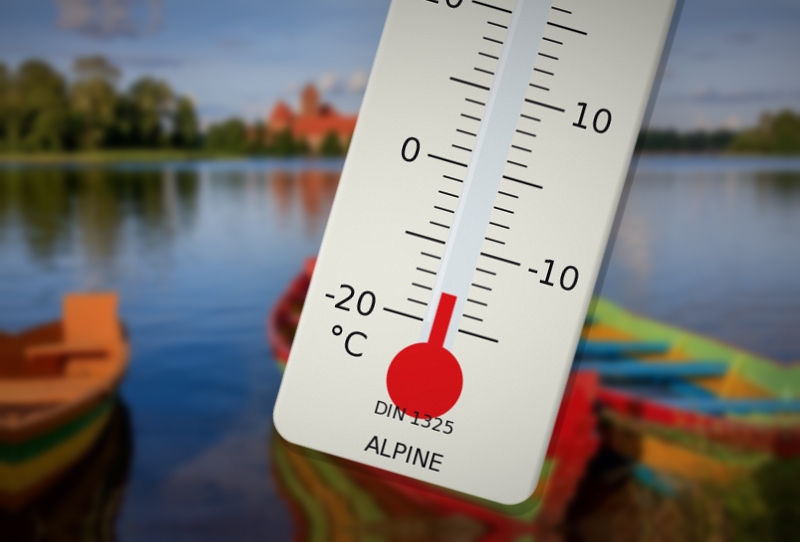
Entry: -16,°C
